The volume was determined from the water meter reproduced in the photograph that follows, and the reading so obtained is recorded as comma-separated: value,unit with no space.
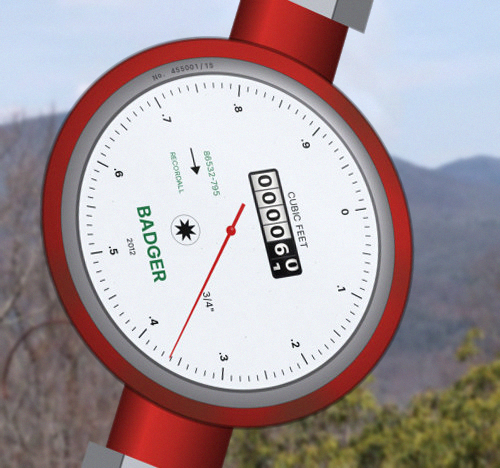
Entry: 60.36,ft³
